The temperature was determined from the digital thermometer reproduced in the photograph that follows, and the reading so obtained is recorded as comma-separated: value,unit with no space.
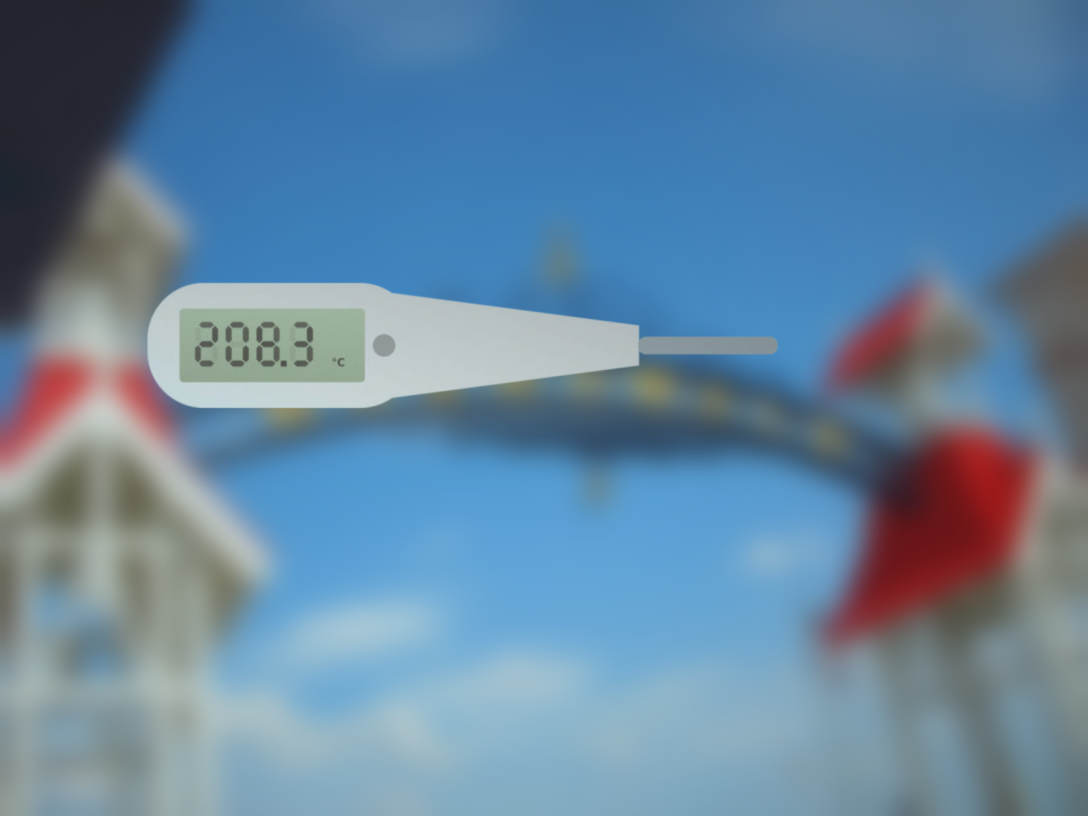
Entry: 208.3,°C
